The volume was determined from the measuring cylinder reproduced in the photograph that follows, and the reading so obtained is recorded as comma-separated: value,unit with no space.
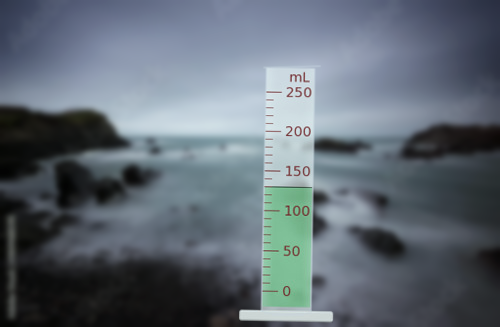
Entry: 130,mL
